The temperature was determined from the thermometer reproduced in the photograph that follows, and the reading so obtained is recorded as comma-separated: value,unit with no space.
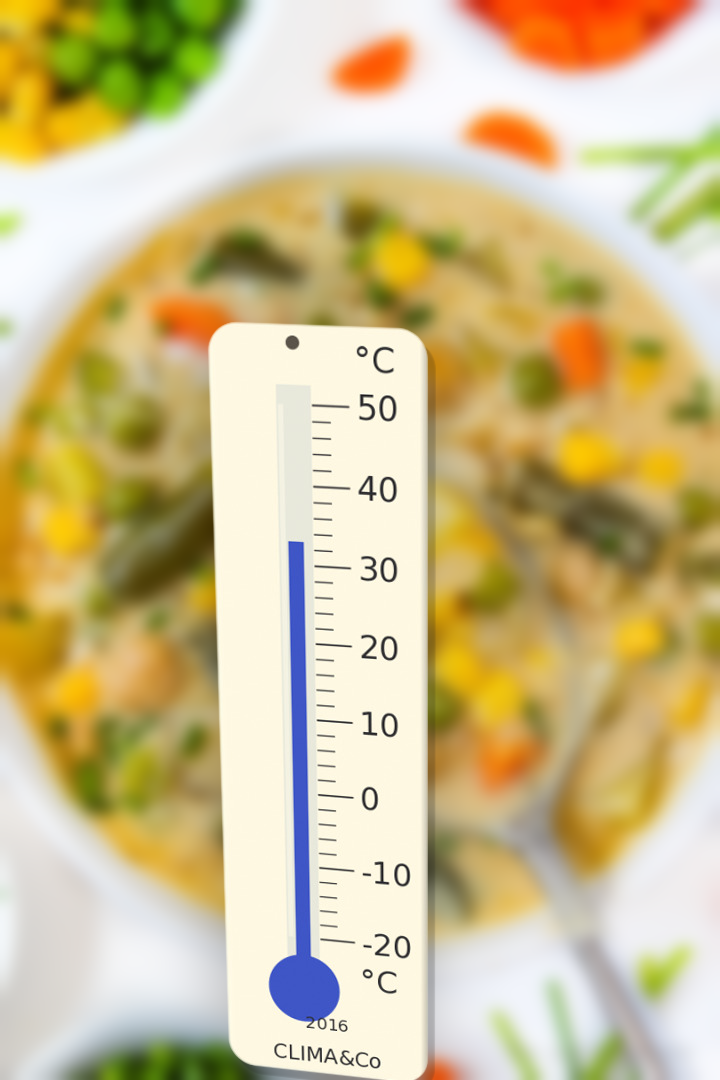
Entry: 33,°C
